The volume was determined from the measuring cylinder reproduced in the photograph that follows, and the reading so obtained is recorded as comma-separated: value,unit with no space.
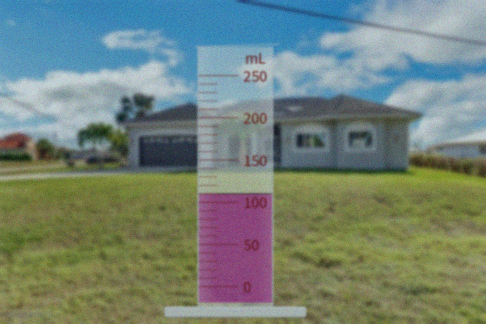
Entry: 110,mL
